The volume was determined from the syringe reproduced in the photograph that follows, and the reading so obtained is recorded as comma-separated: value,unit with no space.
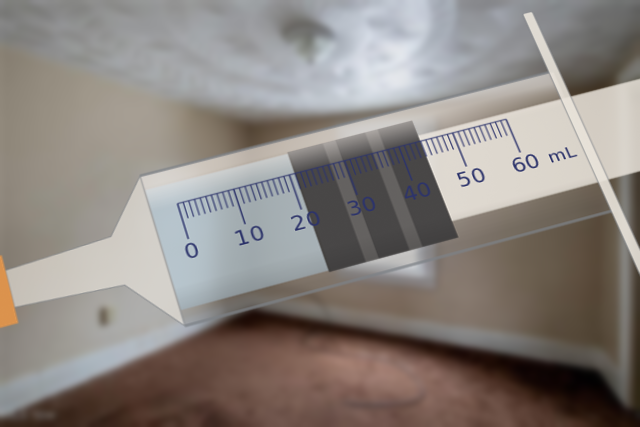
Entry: 21,mL
